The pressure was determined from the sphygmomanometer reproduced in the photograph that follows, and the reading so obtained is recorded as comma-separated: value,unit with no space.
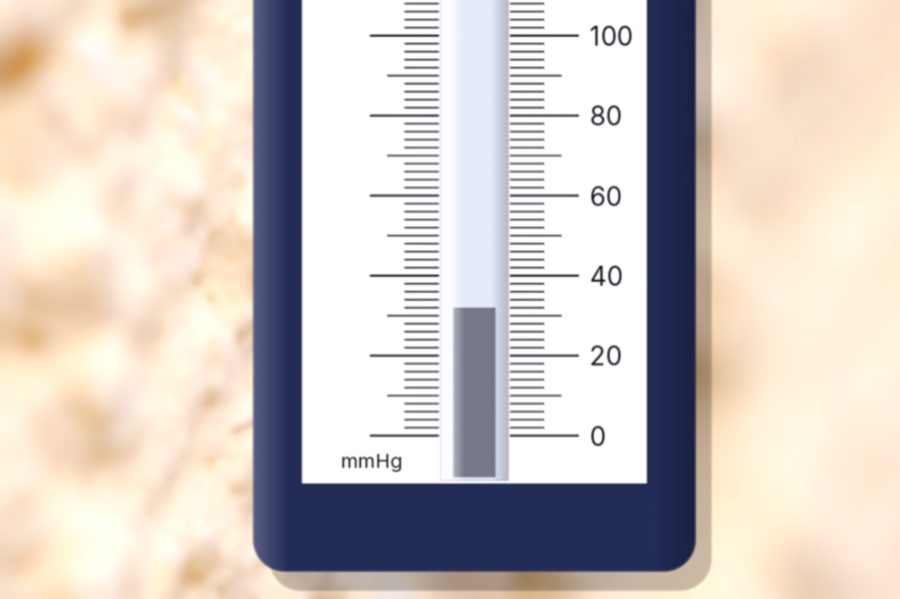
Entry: 32,mmHg
